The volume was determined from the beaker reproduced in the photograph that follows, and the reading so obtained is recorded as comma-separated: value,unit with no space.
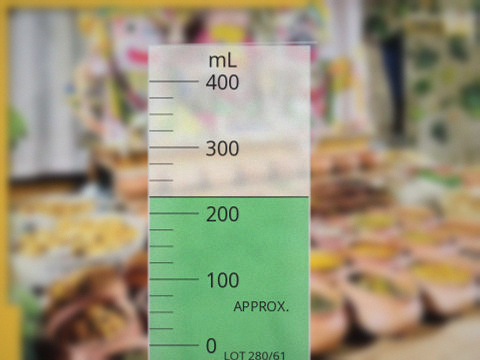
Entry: 225,mL
